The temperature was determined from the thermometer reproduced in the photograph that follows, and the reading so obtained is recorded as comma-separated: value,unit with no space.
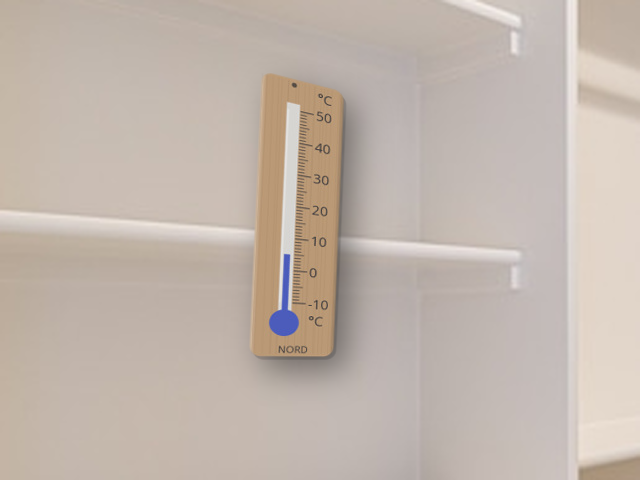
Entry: 5,°C
